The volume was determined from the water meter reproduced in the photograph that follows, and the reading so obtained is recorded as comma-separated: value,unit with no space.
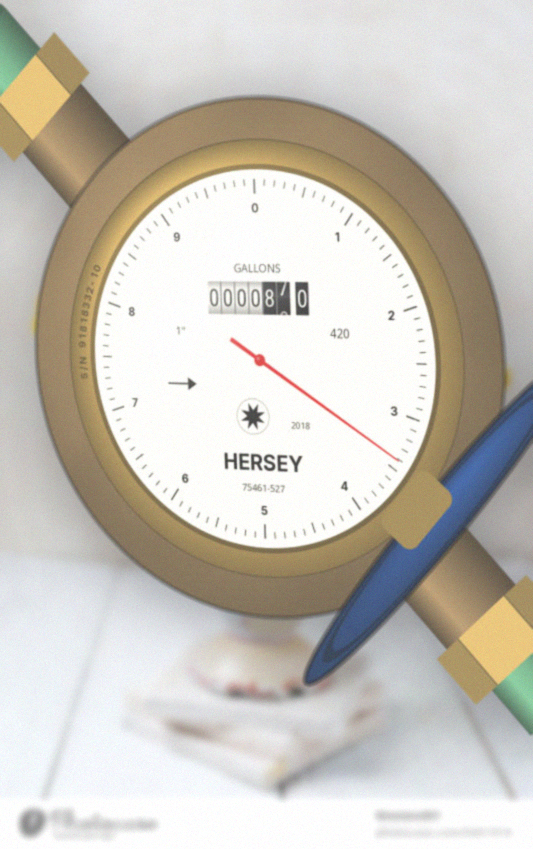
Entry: 873.4,gal
